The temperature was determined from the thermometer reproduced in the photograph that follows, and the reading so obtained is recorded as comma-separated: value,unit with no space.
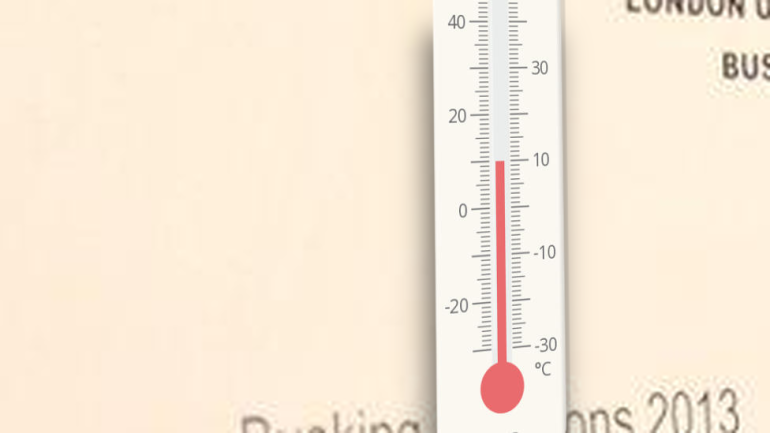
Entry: 10,°C
